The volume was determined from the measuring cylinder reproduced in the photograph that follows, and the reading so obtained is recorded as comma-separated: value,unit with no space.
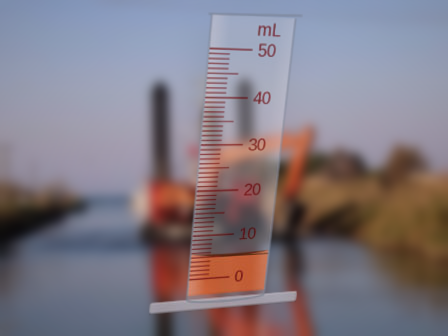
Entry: 5,mL
